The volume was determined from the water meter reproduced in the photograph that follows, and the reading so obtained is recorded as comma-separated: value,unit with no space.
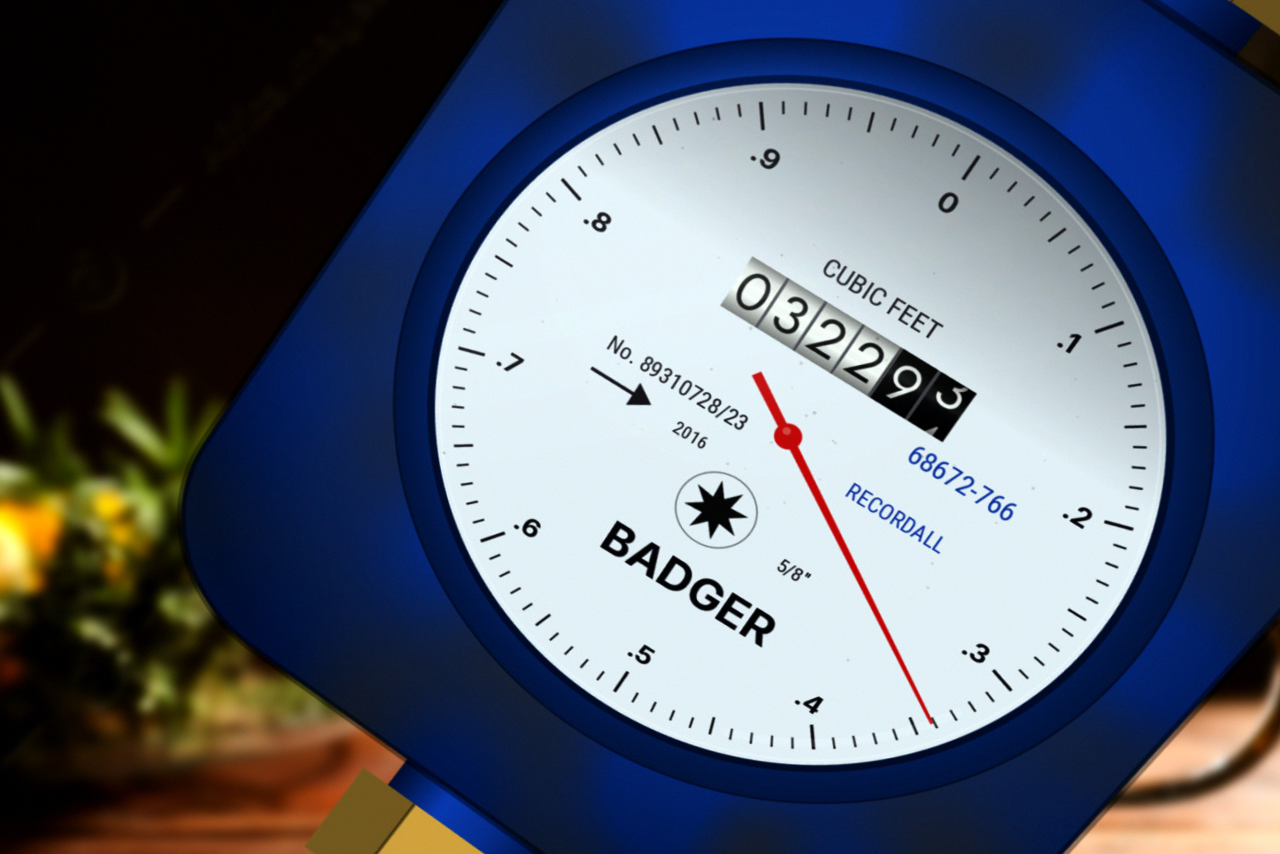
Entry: 32293.34,ft³
